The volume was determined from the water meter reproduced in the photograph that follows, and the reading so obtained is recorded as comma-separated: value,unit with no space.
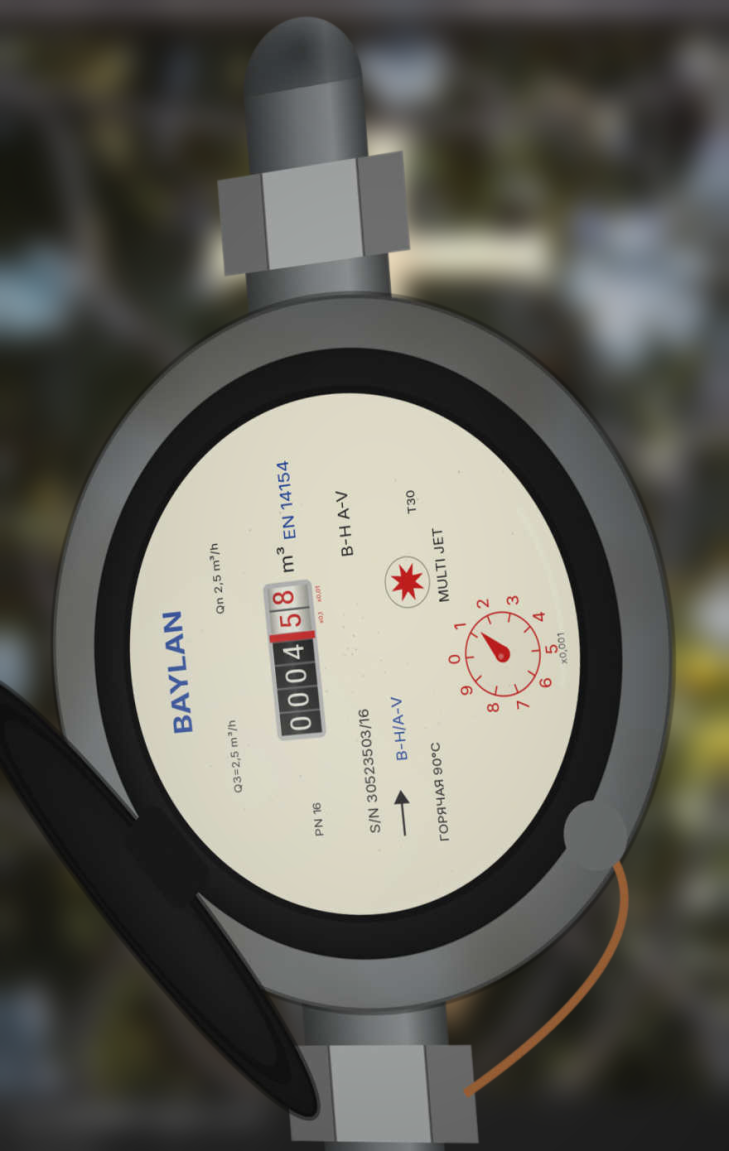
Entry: 4.581,m³
